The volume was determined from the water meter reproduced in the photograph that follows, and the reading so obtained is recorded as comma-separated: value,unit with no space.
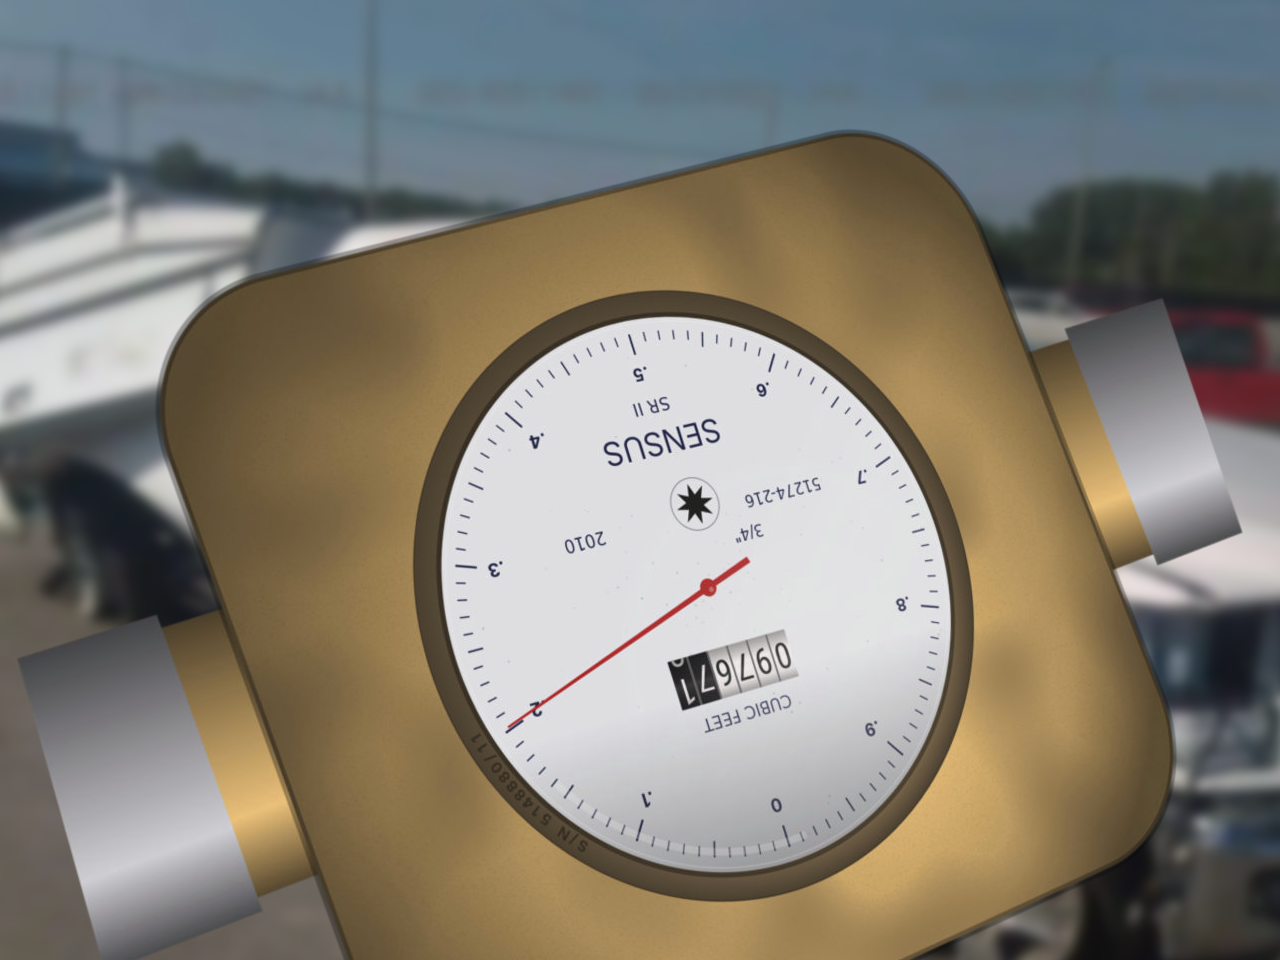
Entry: 97671.20,ft³
